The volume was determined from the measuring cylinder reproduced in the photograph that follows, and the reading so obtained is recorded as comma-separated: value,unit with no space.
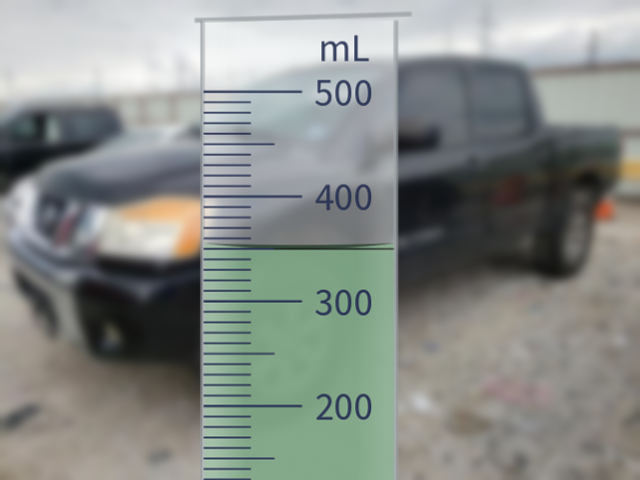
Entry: 350,mL
